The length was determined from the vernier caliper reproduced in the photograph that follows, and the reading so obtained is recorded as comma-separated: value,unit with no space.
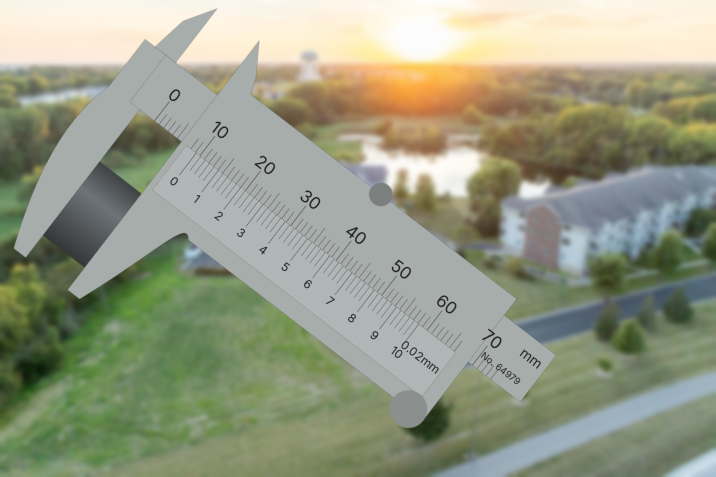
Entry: 9.2,mm
